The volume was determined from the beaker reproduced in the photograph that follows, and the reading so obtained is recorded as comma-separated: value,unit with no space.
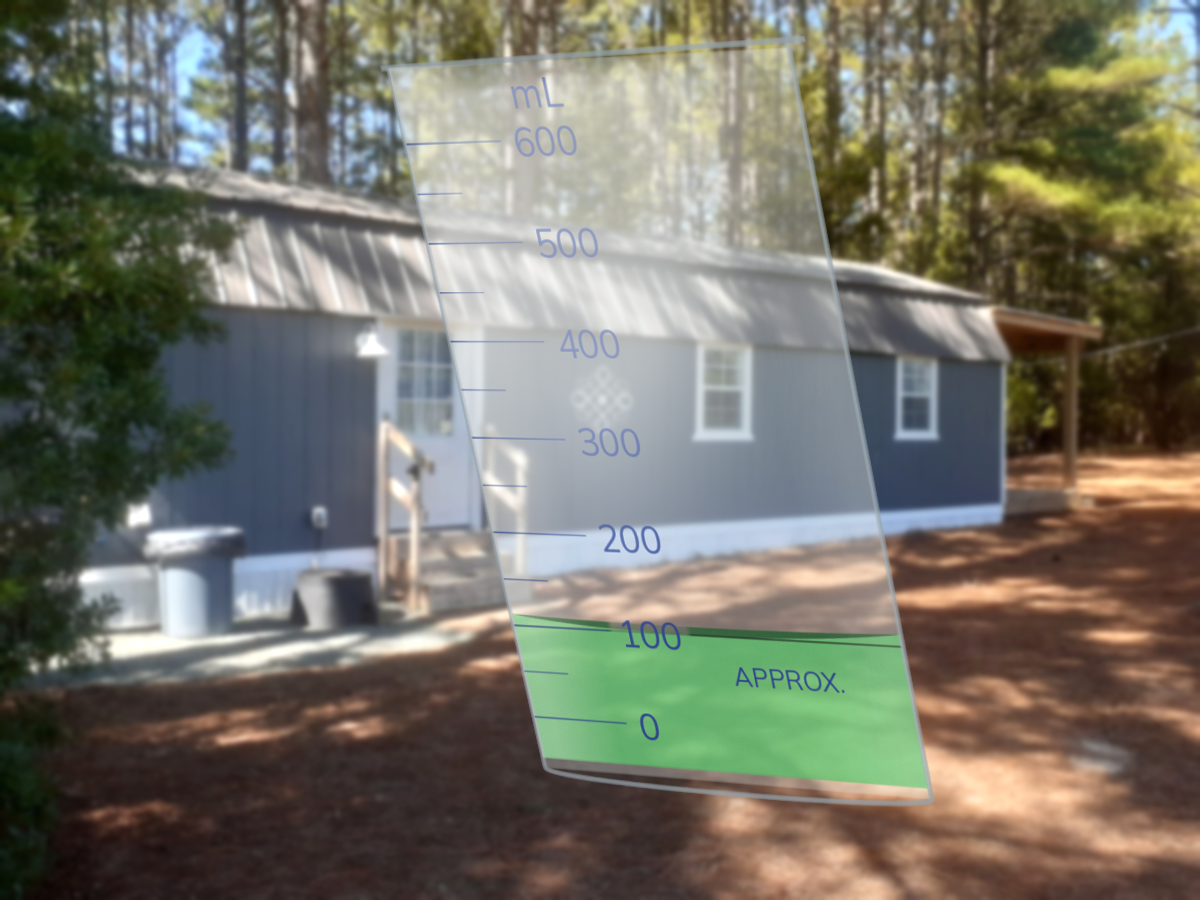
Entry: 100,mL
